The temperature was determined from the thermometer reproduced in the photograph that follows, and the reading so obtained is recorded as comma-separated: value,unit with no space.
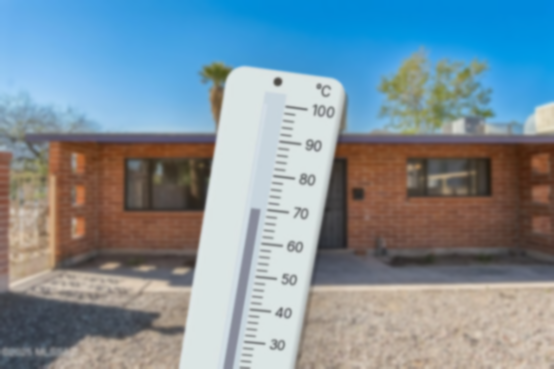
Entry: 70,°C
